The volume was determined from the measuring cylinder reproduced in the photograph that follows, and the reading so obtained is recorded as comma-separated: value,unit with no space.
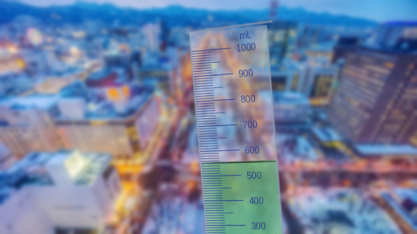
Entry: 550,mL
